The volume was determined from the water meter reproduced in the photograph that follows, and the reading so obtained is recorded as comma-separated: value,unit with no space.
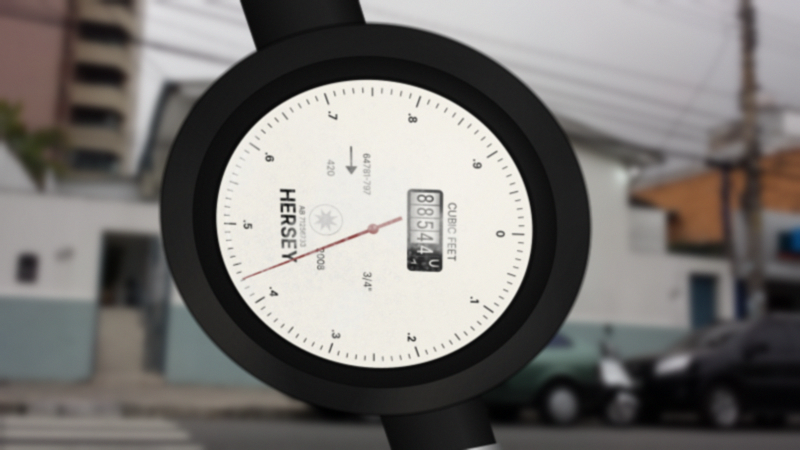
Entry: 885440.43,ft³
